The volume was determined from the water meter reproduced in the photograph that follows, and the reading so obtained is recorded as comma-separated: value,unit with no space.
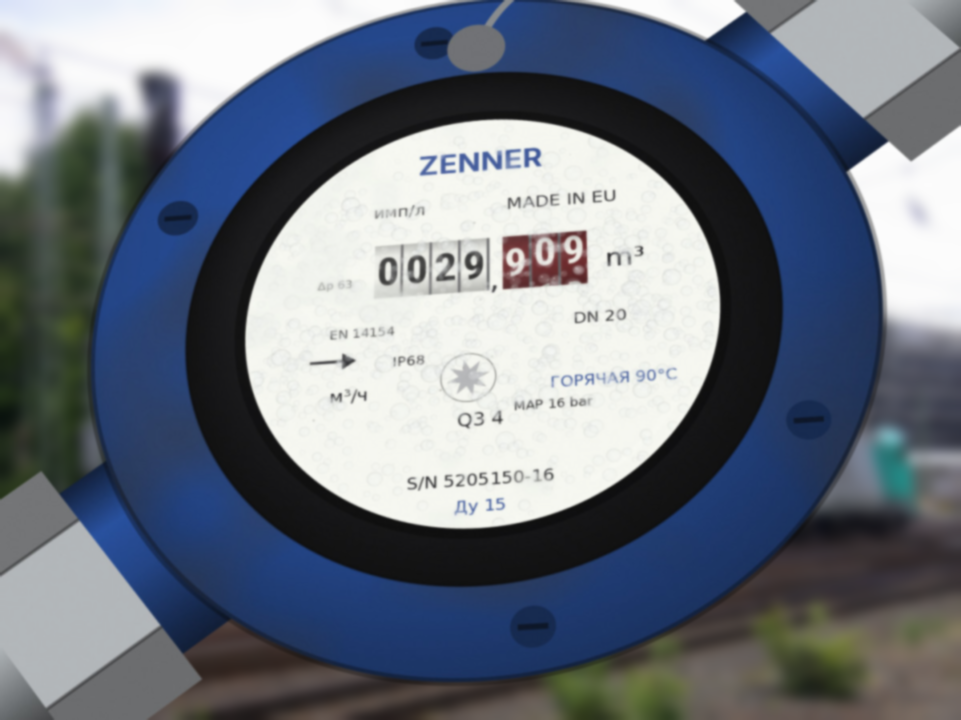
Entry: 29.909,m³
